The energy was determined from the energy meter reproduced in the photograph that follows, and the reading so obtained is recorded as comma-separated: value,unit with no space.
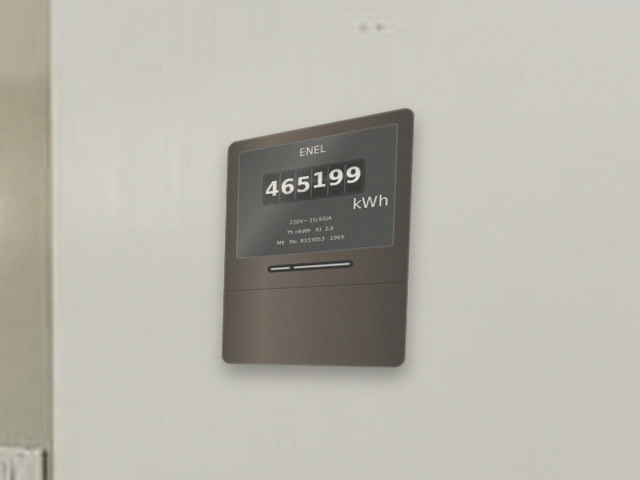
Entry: 465199,kWh
